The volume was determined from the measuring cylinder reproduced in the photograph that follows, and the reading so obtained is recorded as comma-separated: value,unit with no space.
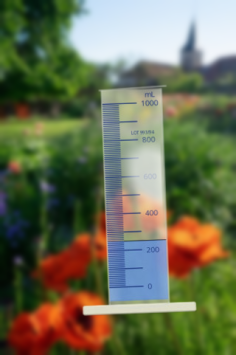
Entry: 250,mL
